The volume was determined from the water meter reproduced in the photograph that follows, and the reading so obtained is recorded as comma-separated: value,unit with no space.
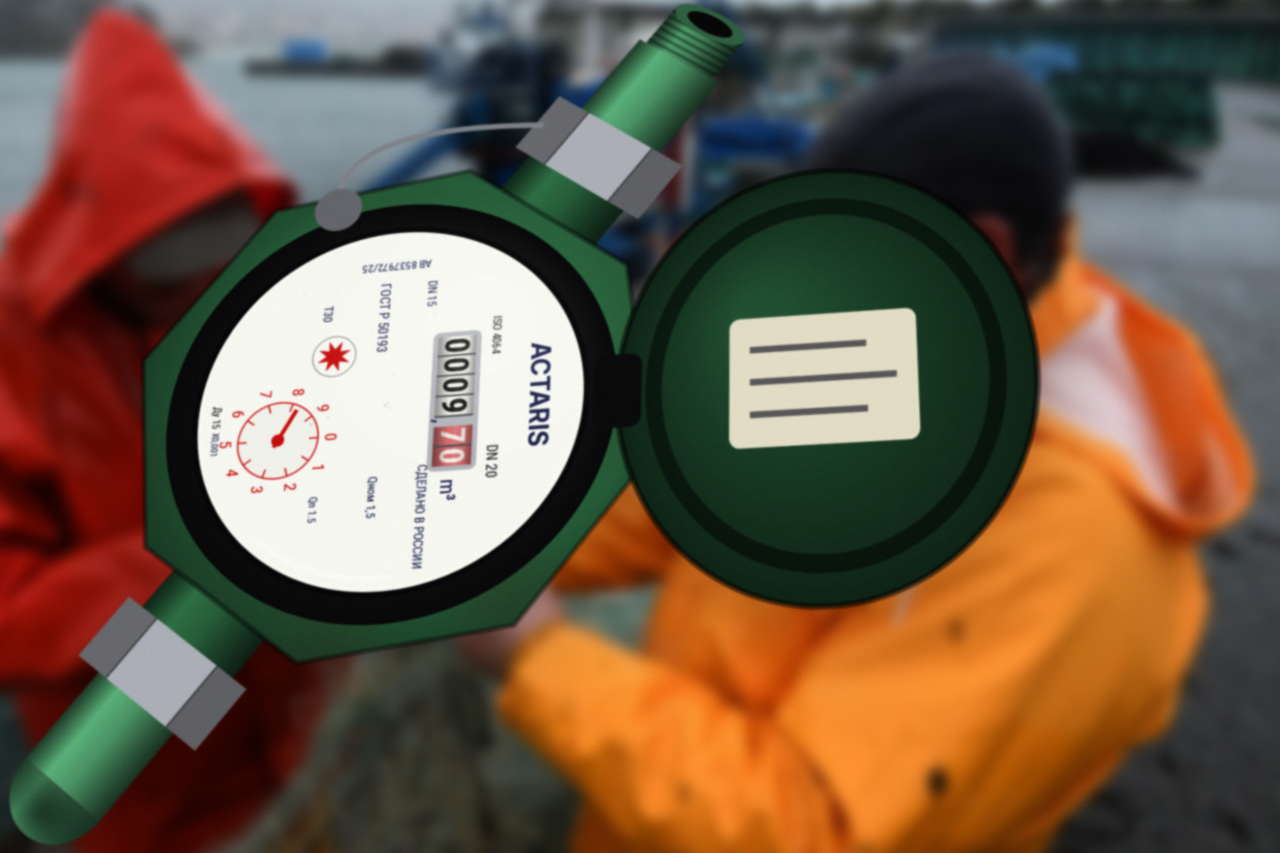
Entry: 9.708,m³
